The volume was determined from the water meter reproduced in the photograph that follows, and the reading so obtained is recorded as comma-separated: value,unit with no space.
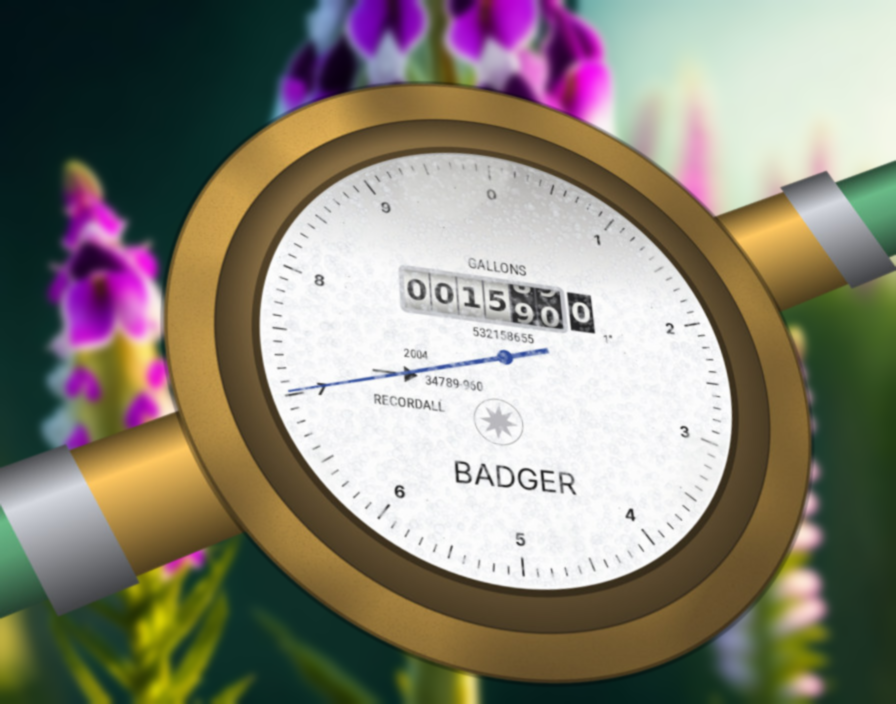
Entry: 15897.0,gal
